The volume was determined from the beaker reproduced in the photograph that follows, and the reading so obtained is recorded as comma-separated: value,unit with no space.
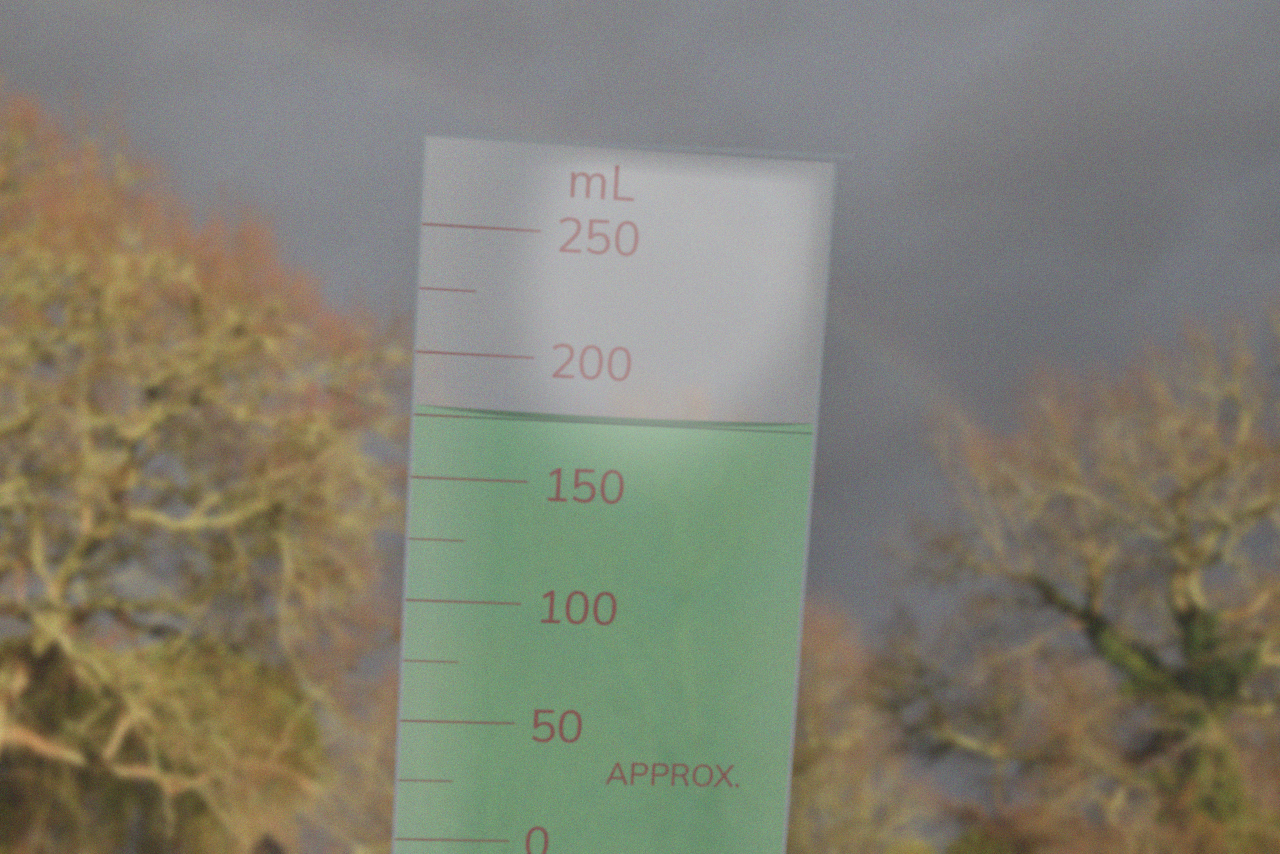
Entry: 175,mL
